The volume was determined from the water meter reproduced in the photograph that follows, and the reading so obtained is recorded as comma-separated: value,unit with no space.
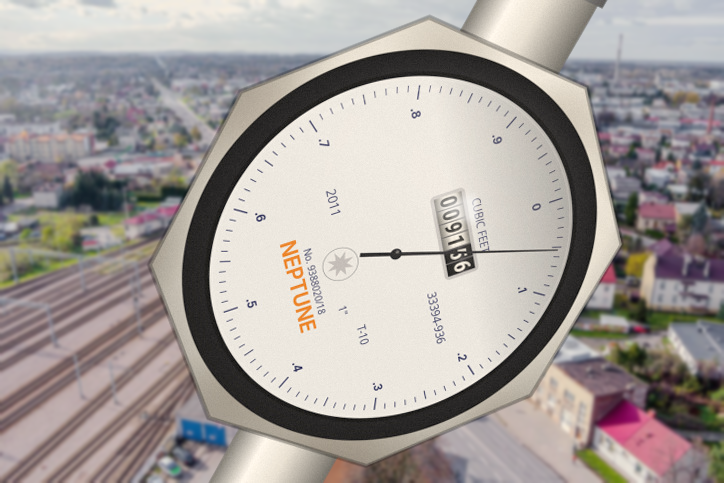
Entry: 9156.05,ft³
